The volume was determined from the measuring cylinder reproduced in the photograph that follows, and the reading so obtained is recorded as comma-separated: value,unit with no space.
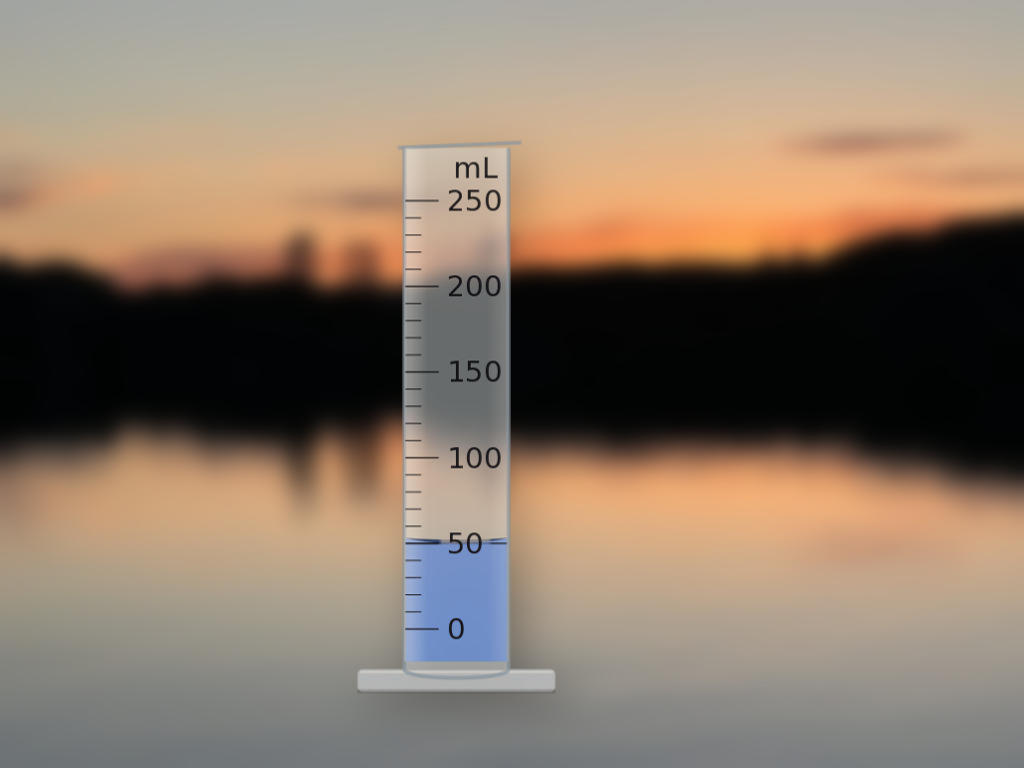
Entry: 50,mL
